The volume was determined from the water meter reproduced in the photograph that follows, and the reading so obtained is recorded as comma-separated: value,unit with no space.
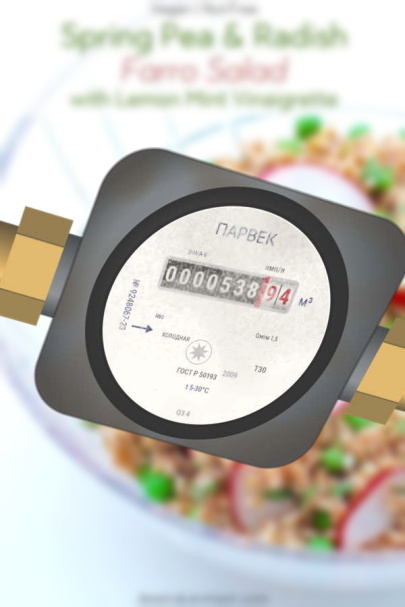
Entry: 538.94,m³
